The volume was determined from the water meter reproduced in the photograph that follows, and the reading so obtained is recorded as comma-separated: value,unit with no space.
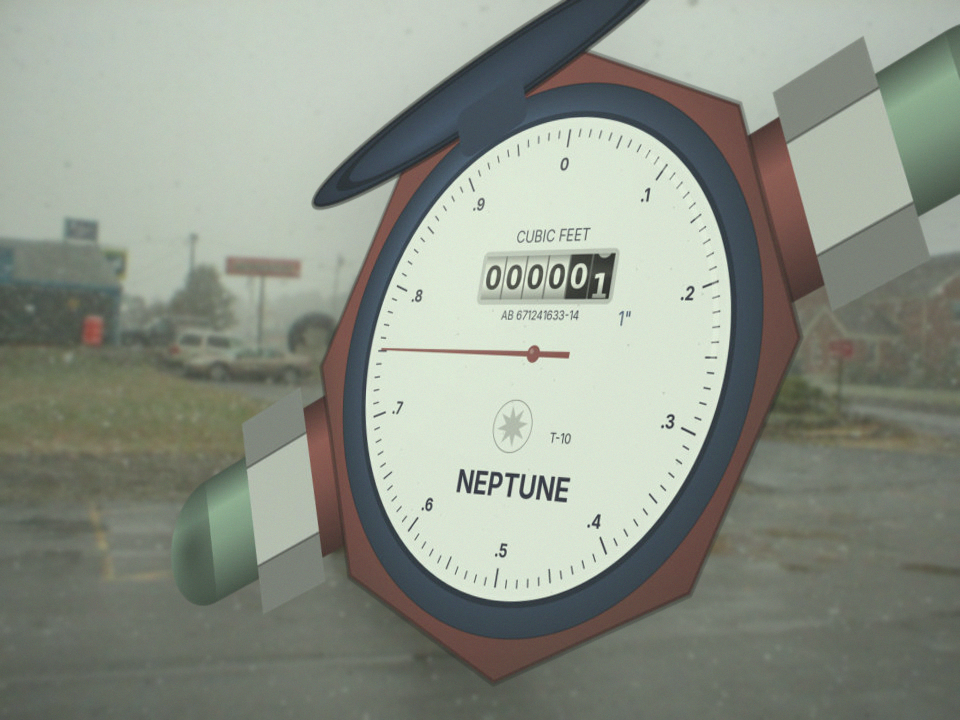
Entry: 0.75,ft³
